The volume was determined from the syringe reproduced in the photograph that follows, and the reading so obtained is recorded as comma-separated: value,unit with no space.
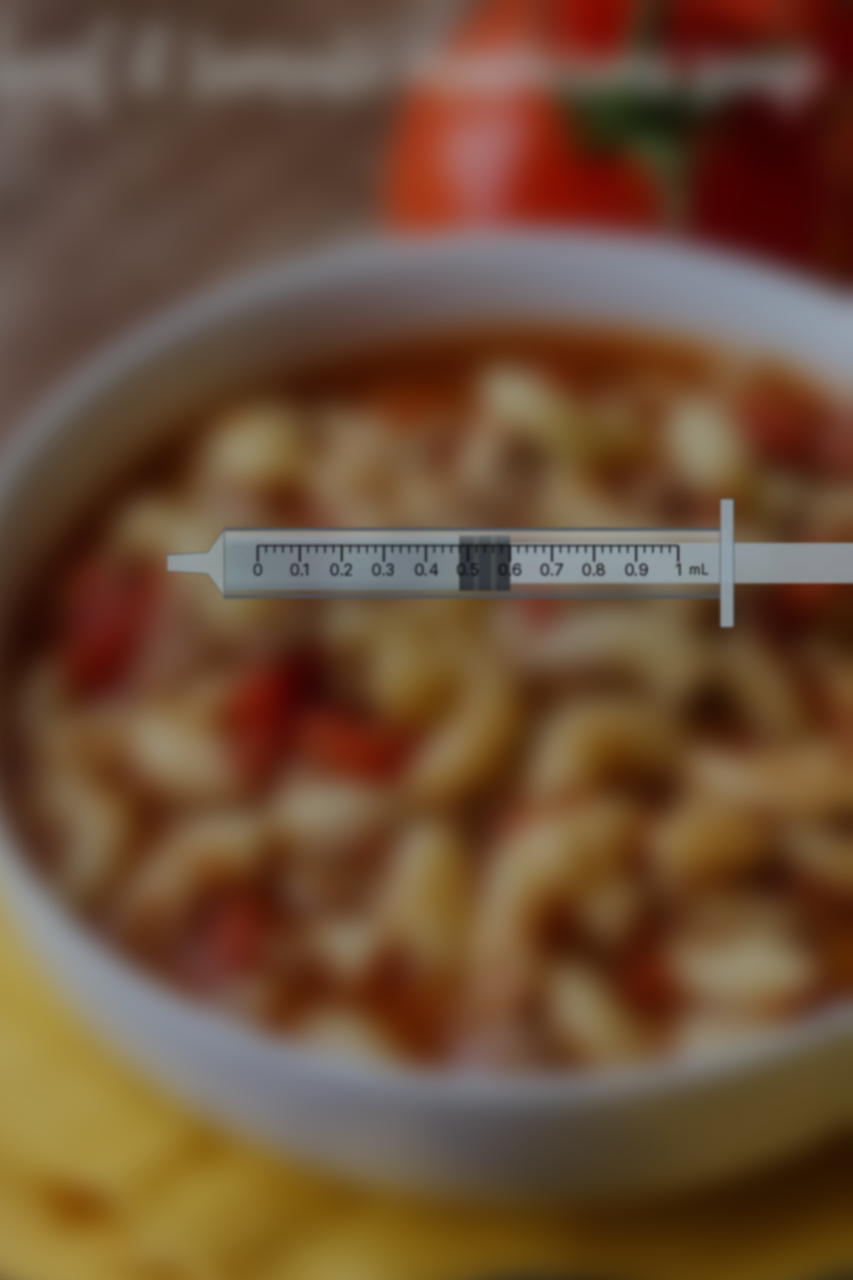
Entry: 0.48,mL
